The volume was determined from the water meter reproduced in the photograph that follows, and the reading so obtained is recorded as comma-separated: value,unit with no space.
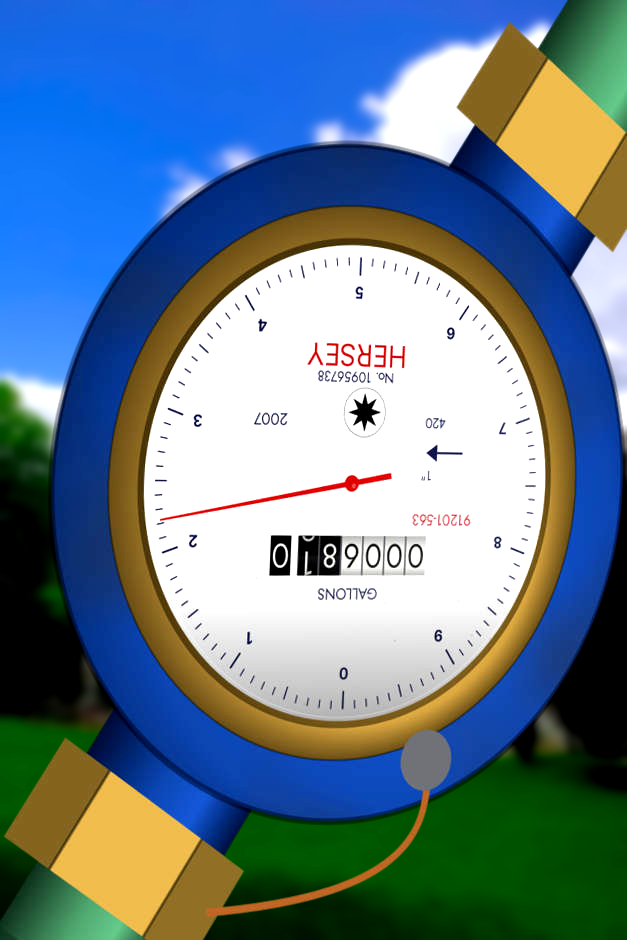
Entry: 6812.2,gal
